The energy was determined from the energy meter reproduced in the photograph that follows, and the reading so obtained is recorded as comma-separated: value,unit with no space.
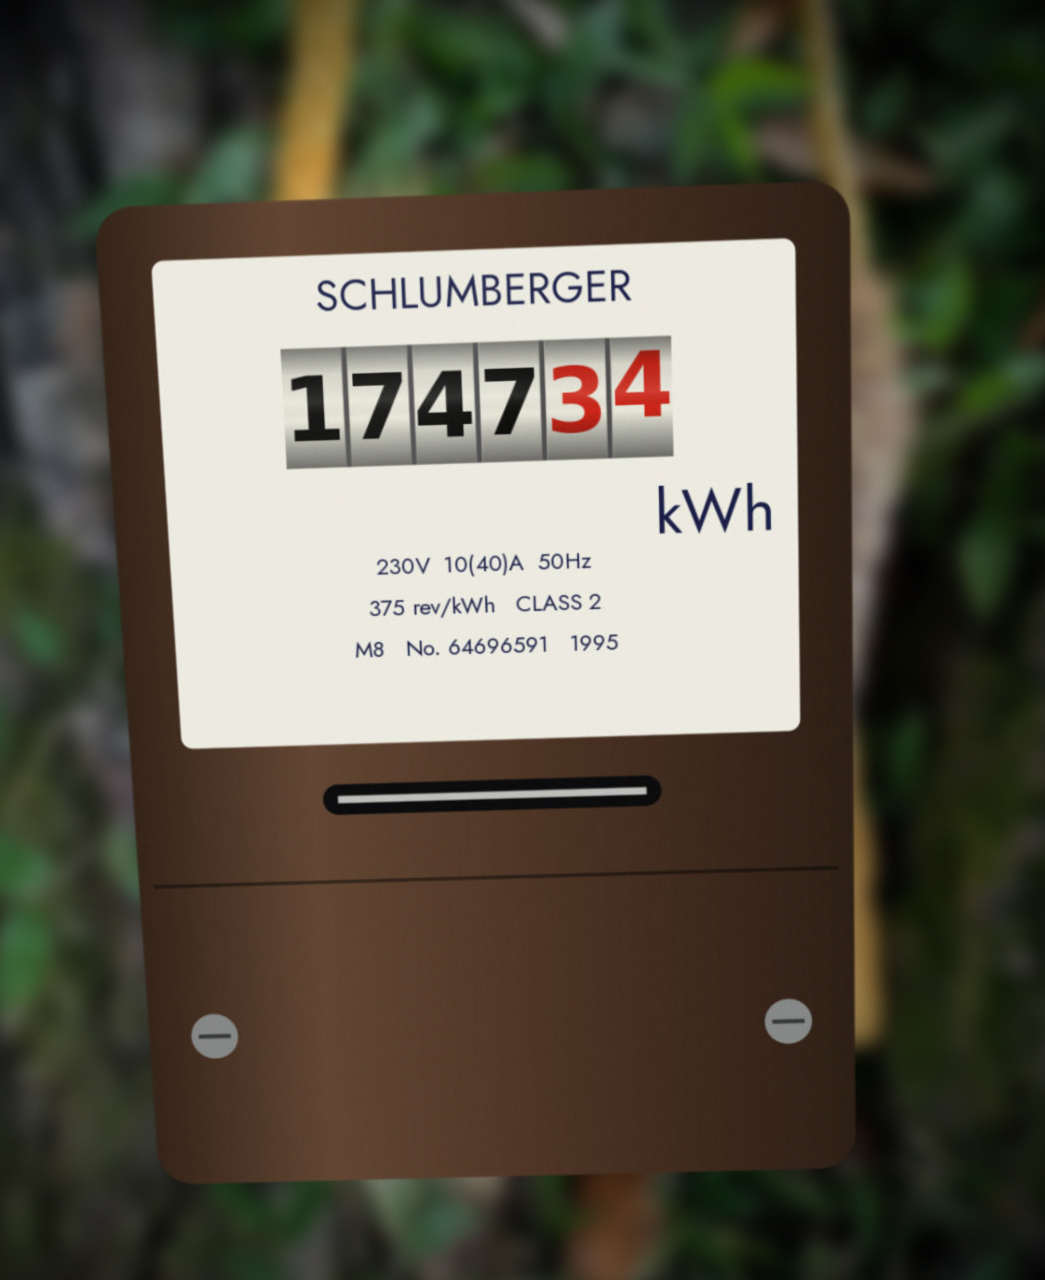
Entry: 1747.34,kWh
